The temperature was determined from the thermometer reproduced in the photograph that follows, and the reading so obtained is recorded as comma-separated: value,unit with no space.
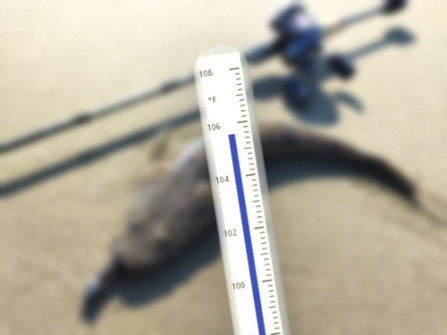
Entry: 105.6,°F
